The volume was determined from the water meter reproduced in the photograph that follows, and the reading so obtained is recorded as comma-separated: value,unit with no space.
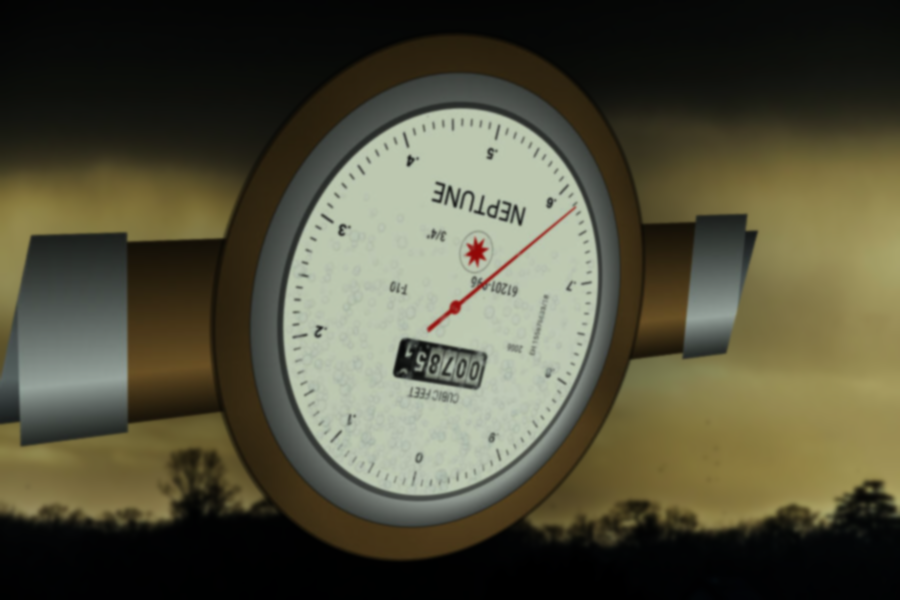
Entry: 7850.62,ft³
